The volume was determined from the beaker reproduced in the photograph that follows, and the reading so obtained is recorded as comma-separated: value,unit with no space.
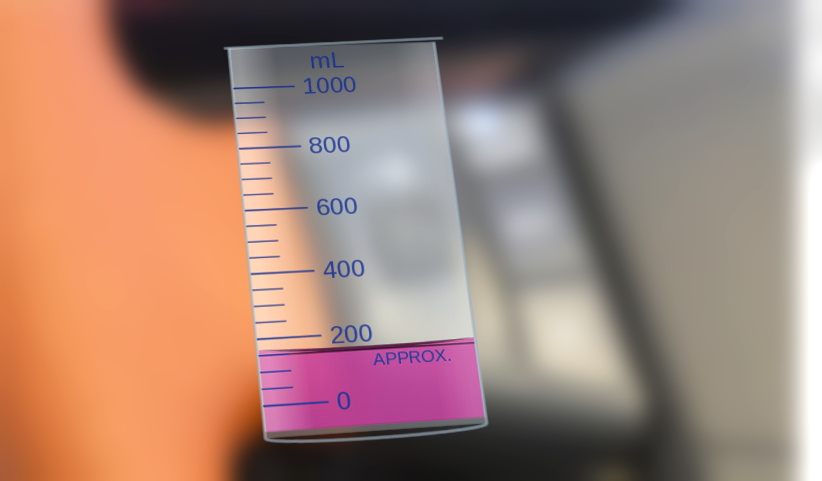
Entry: 150,mL
